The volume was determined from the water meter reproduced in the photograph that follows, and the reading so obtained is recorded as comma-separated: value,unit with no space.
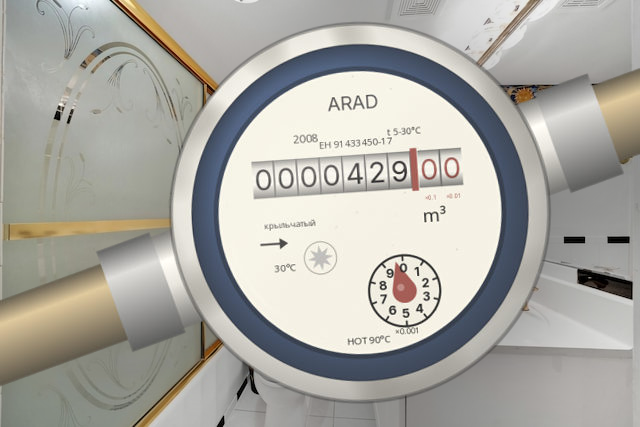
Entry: 428.999,m³
